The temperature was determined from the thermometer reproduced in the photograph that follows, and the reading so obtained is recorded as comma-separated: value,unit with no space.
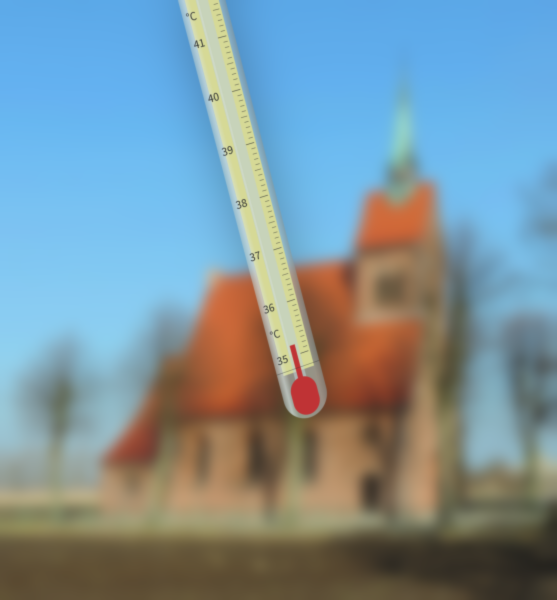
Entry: 35.2,°C
